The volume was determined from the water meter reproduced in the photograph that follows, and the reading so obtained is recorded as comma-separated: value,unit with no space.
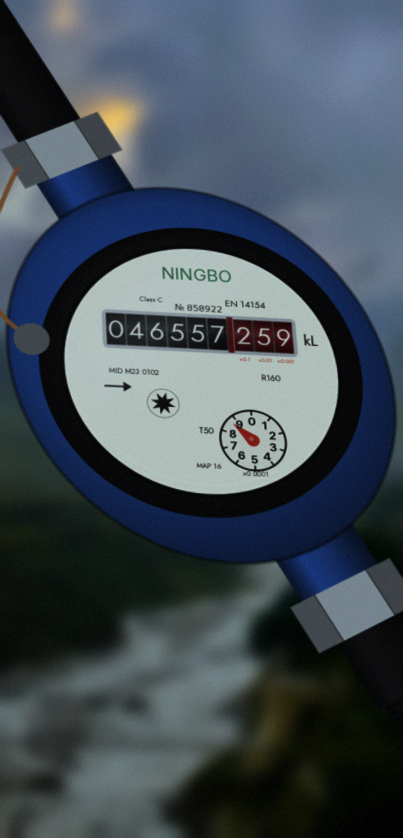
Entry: 46557.2598,kL
